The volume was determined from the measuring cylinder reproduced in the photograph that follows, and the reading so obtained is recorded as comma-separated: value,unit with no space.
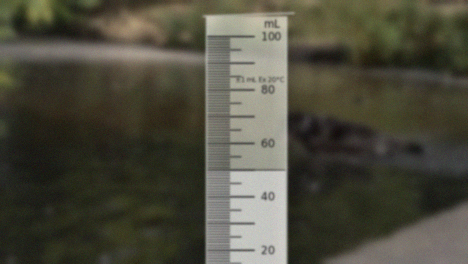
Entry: 50,mL
